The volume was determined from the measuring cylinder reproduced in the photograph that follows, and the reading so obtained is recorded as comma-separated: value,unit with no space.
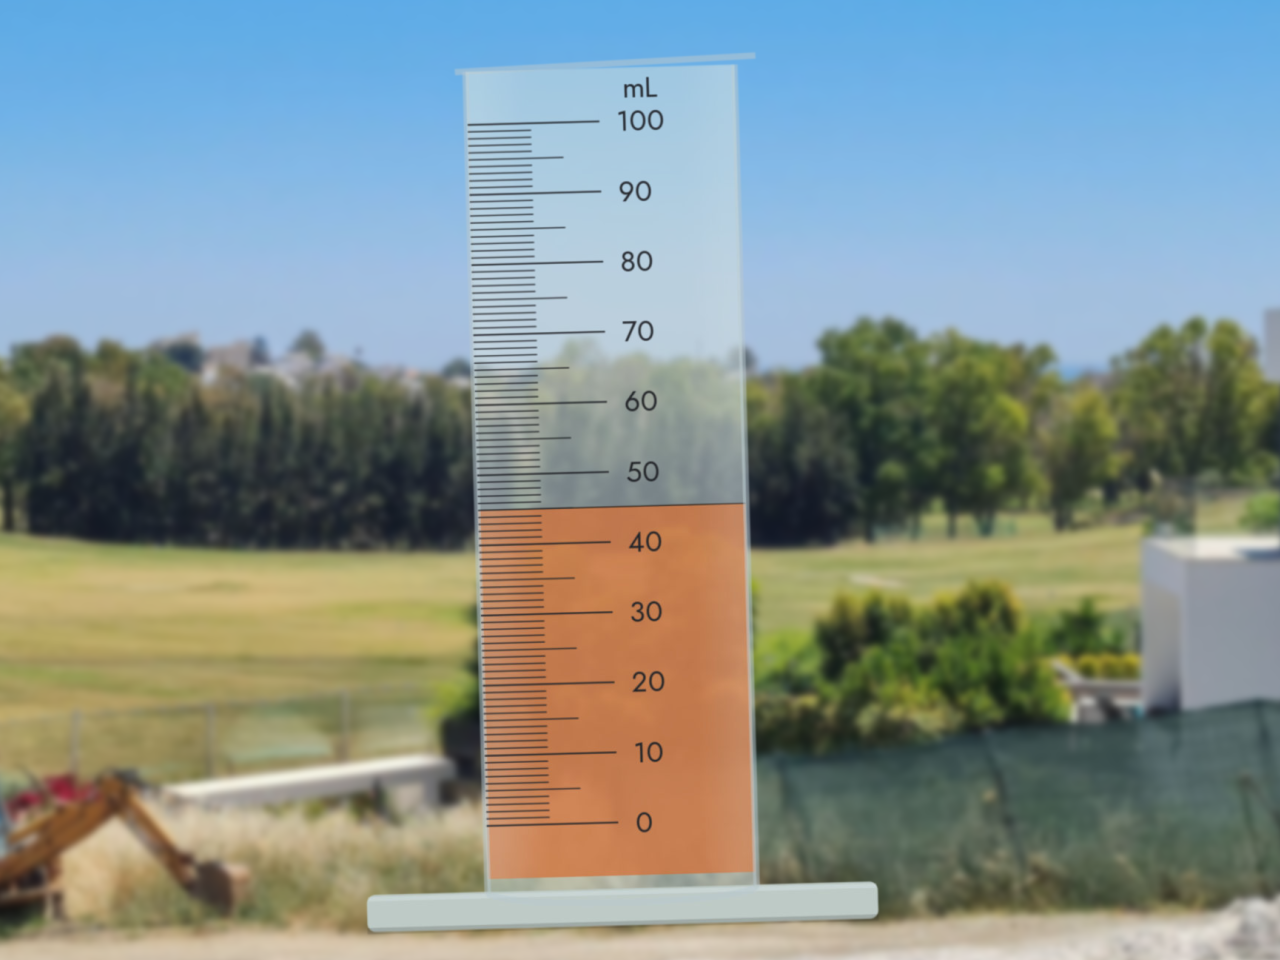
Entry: 45,mL
